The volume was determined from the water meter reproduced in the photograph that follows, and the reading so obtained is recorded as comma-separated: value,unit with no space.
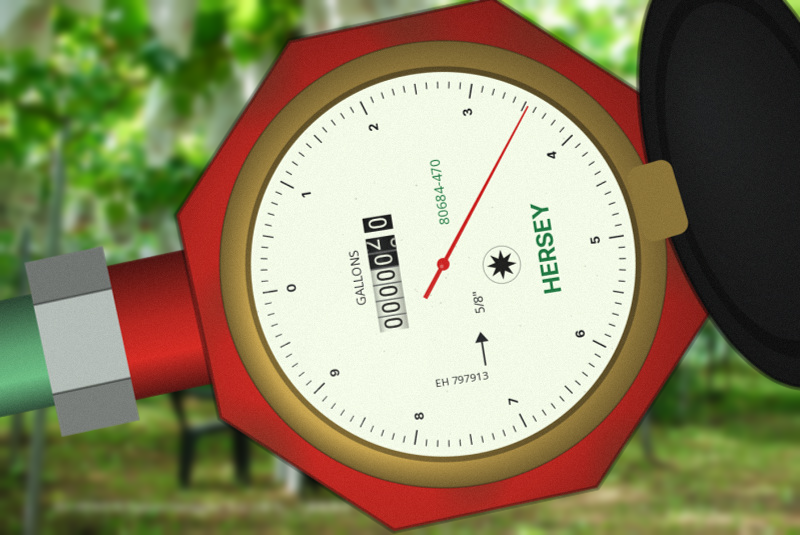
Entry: 23.5,gal
